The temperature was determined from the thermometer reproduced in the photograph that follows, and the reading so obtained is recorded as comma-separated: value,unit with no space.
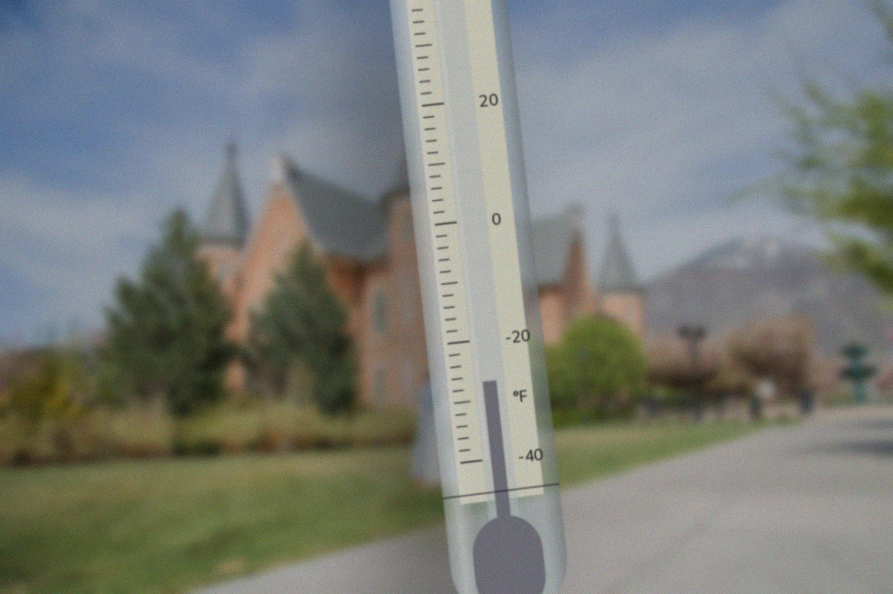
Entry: -27,°F
